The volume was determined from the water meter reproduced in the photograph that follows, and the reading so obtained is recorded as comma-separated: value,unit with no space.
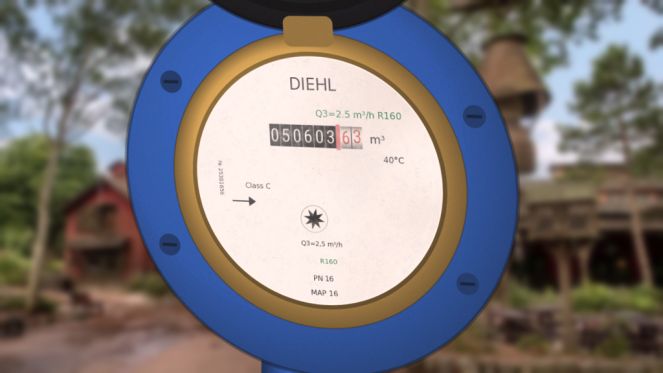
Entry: 50603.63,m³
